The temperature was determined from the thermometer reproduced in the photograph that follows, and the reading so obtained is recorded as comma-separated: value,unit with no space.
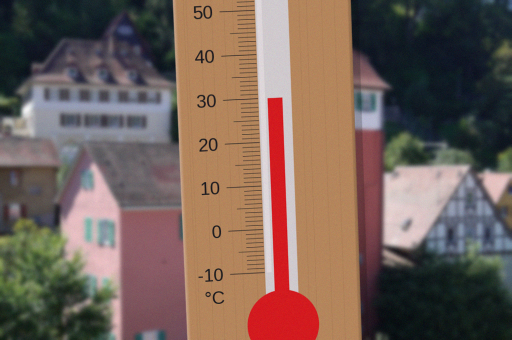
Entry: 30,°C
